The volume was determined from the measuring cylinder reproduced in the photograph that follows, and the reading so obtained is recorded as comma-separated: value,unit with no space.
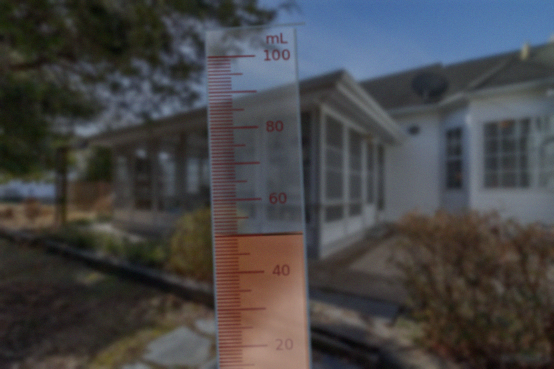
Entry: 50,mL
